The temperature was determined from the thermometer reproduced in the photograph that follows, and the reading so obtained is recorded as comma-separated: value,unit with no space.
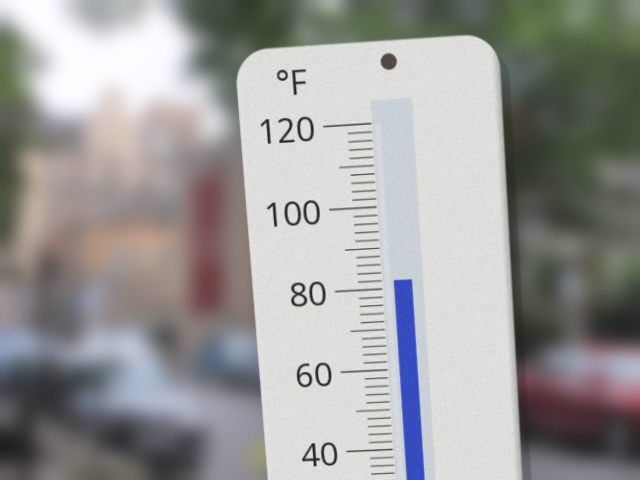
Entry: 82,°F
